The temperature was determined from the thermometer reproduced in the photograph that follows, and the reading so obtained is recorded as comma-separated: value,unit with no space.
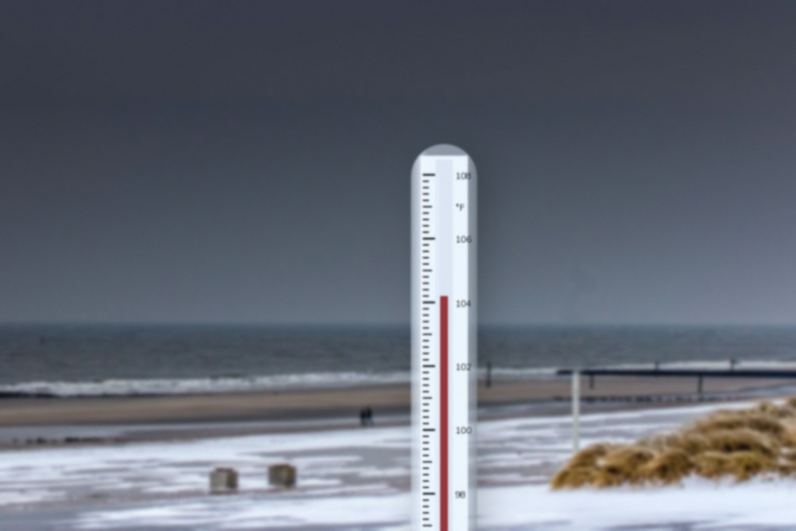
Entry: 104.2,°F
